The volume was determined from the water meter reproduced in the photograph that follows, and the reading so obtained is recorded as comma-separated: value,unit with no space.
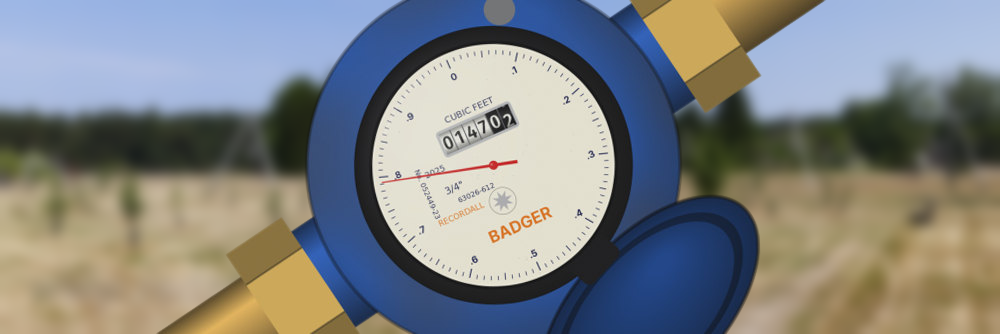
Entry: 14701.79,ft³
